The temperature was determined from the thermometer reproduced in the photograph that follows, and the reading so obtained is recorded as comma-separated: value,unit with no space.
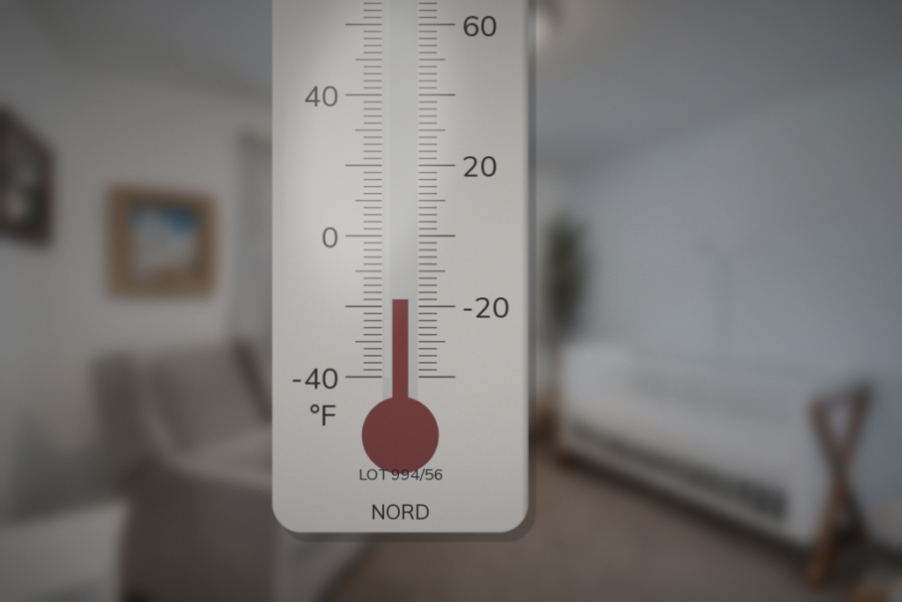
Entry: -18,°F
